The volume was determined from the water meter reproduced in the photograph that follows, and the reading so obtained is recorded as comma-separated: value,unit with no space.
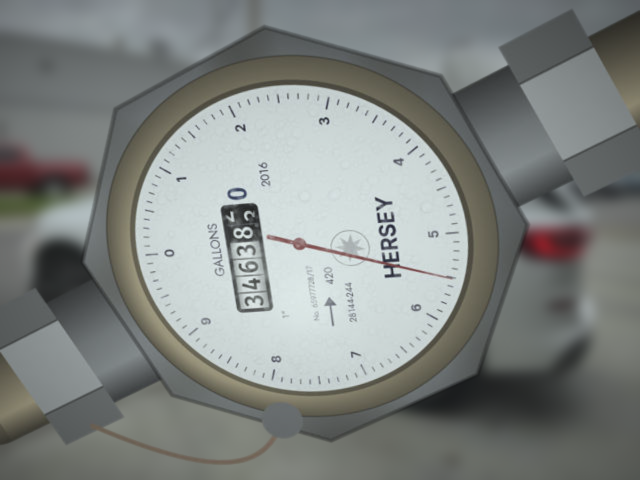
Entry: 3463825.5,gal
